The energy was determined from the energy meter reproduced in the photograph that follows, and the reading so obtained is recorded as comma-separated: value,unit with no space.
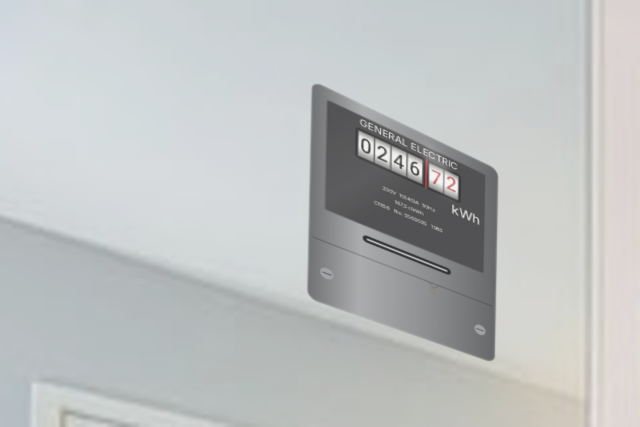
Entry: 246.72,kWh
